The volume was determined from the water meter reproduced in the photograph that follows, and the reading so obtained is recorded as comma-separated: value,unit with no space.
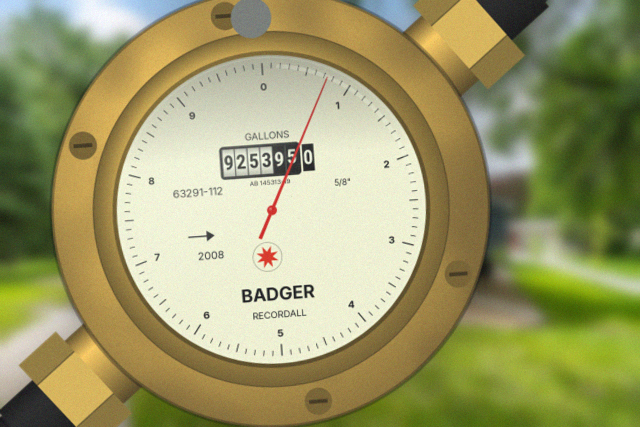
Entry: 9253950.7,gal
